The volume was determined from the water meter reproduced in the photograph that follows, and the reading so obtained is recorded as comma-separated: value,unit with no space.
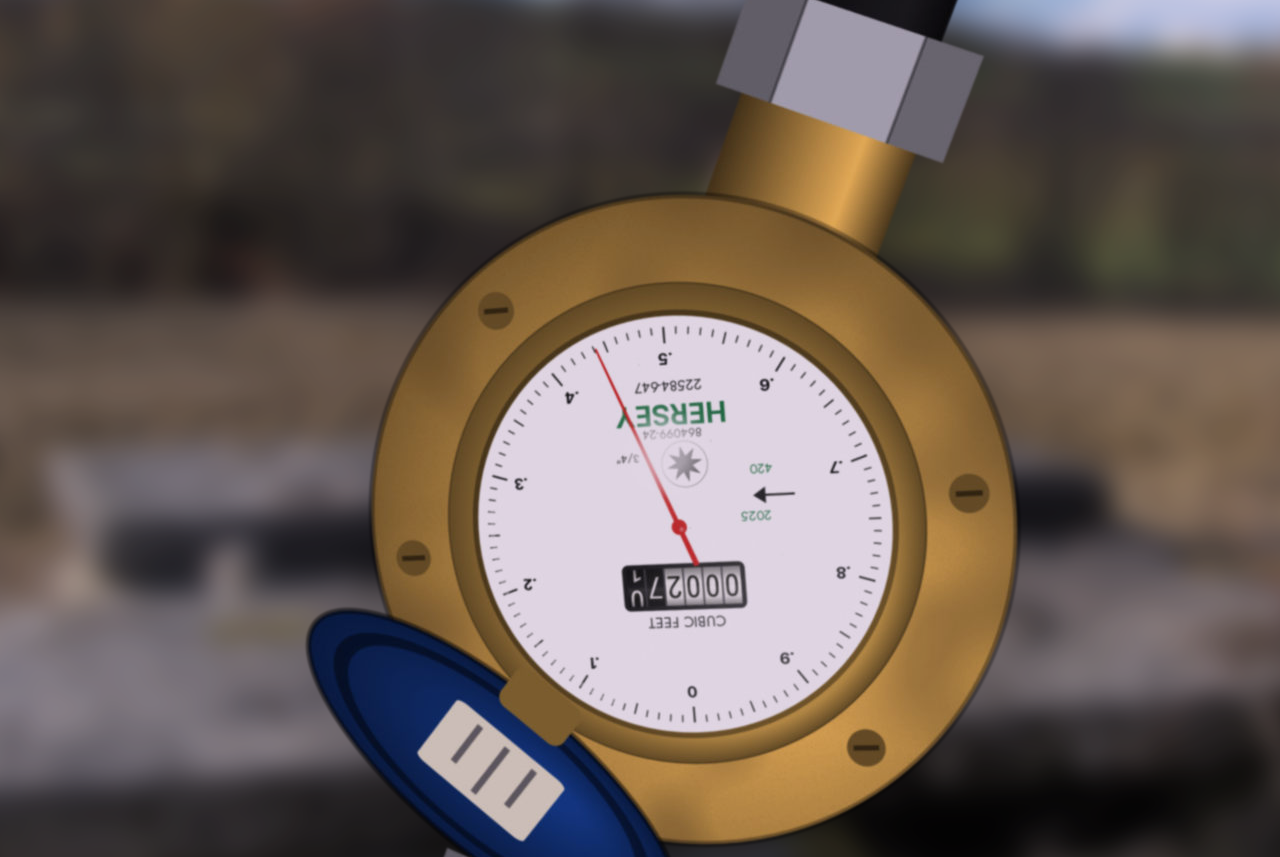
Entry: 270.44,ft³
